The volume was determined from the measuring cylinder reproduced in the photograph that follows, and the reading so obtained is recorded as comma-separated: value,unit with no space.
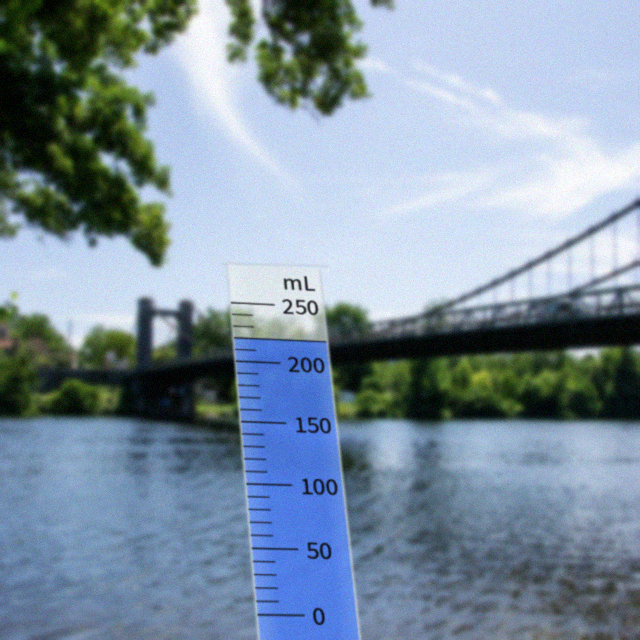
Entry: 220,mL
